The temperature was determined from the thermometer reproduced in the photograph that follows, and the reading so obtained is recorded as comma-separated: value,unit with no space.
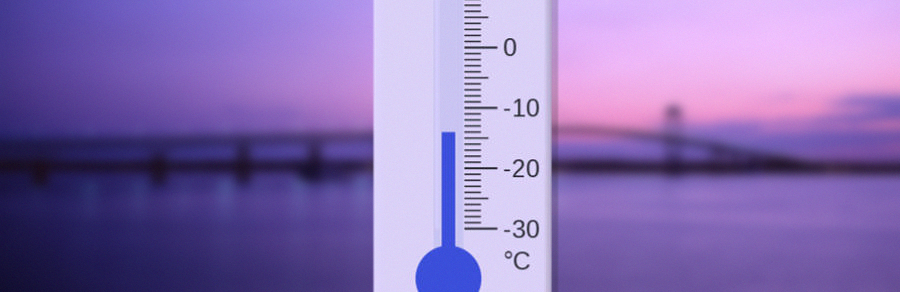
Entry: -14,°C
